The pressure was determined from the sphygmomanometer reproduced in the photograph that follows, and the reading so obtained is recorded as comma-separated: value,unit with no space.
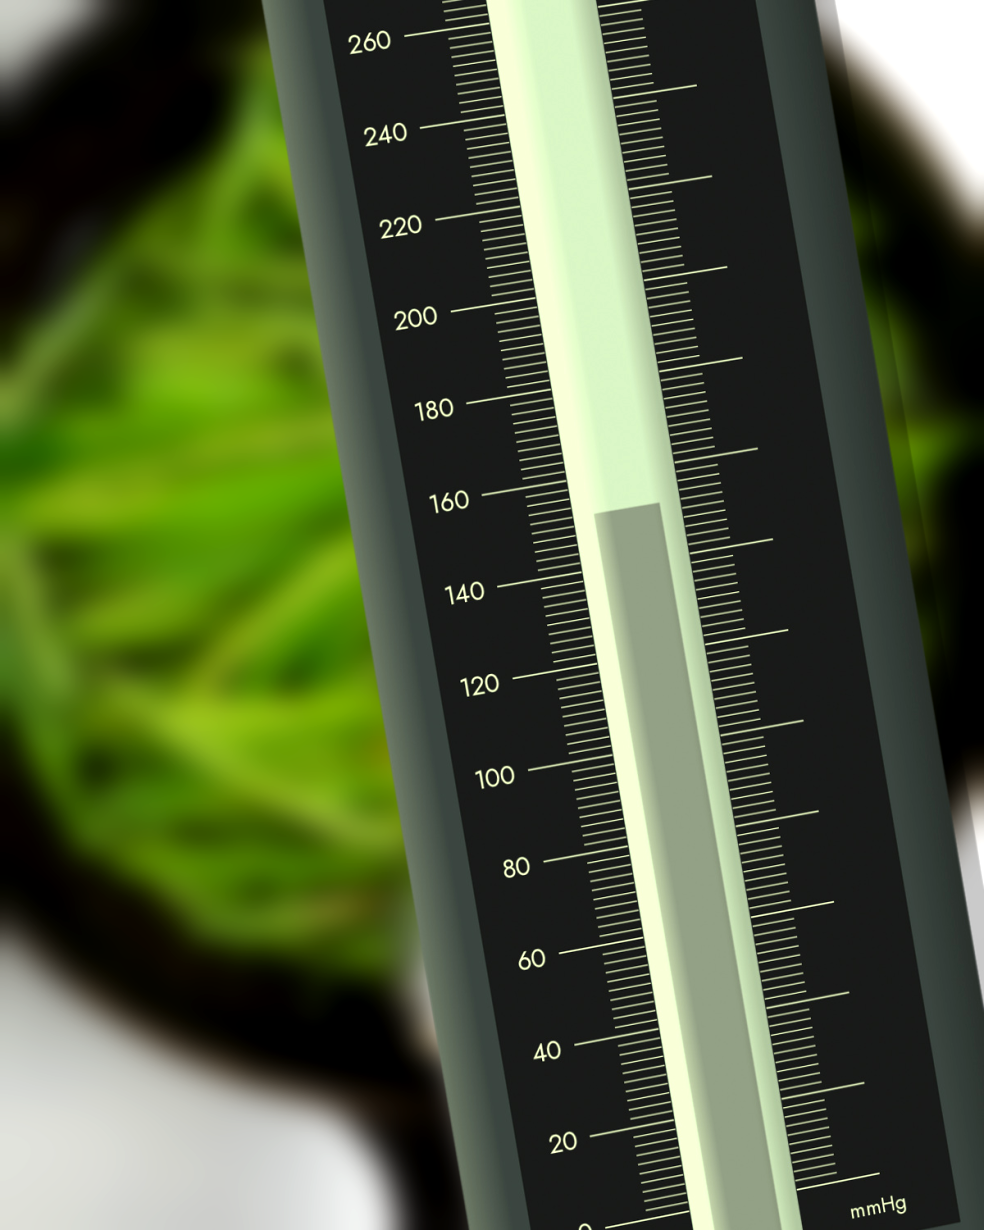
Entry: 152,mmHg
